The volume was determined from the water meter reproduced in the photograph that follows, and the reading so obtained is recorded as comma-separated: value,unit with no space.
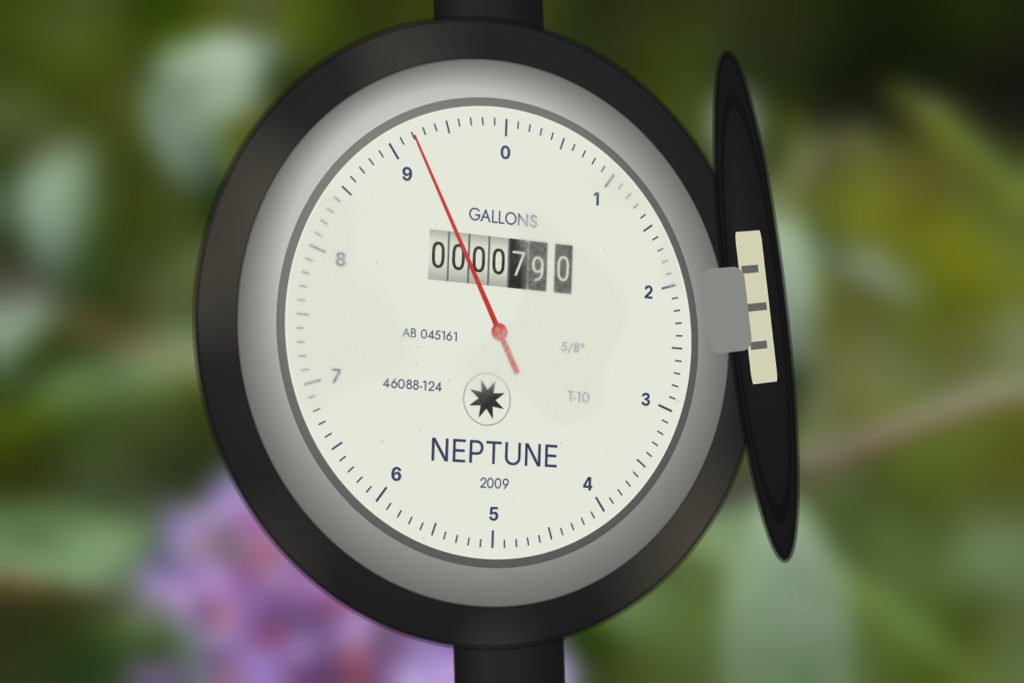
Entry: 789.2,gal
